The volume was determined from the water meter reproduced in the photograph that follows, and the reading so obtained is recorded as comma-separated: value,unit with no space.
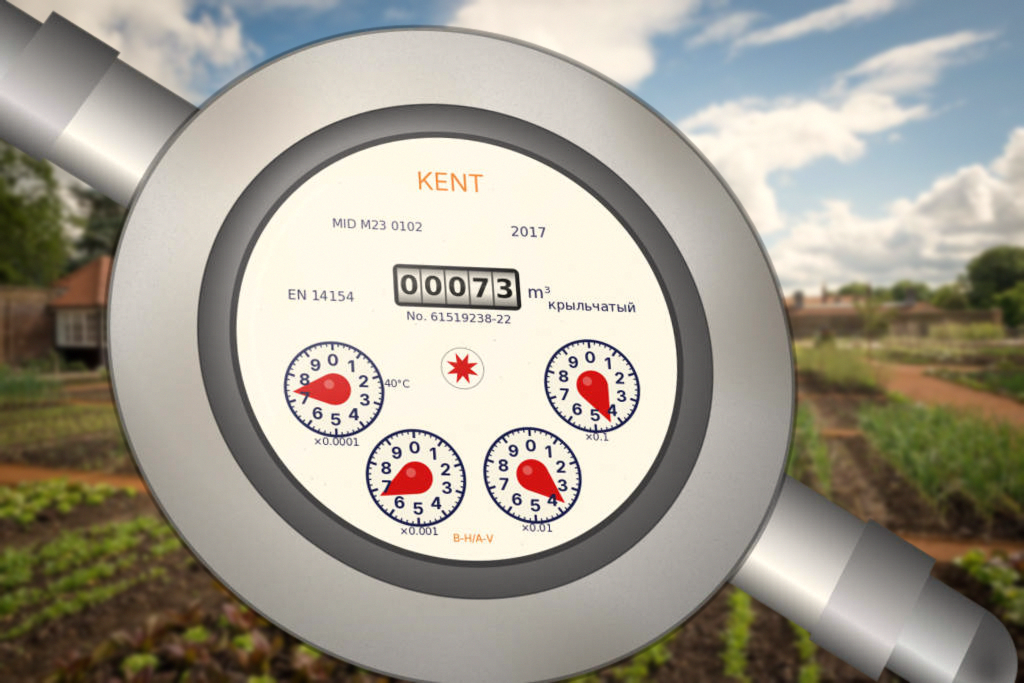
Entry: 73.4367,m³
